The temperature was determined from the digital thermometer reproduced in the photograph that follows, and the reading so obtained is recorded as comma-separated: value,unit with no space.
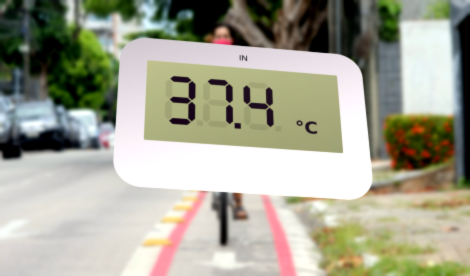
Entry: 37.4,°C
